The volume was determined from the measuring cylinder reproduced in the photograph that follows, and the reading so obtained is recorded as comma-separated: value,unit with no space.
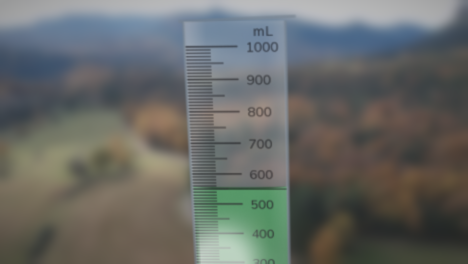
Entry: 550,mL
